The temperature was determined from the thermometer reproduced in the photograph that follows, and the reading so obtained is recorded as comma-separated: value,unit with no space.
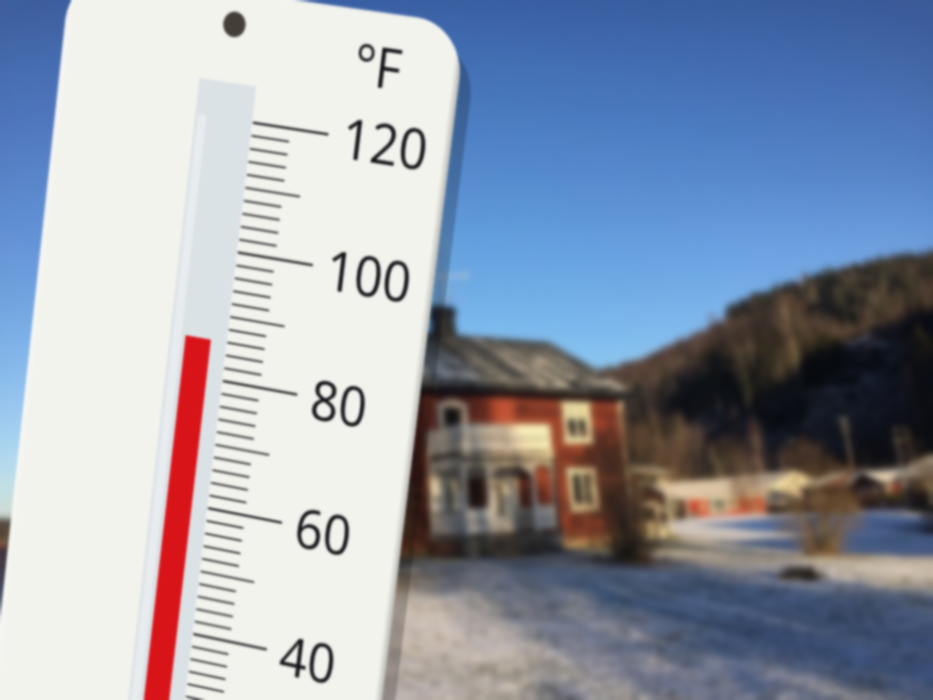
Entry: 86,°F
